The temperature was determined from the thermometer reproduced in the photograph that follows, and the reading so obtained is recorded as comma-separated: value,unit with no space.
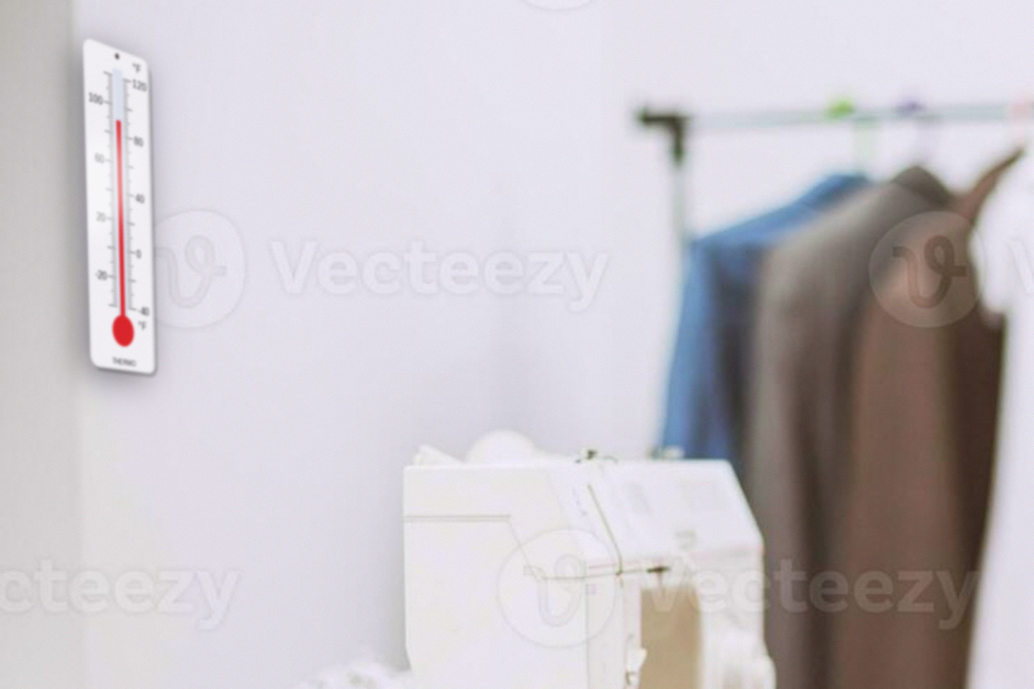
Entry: 90,°F
